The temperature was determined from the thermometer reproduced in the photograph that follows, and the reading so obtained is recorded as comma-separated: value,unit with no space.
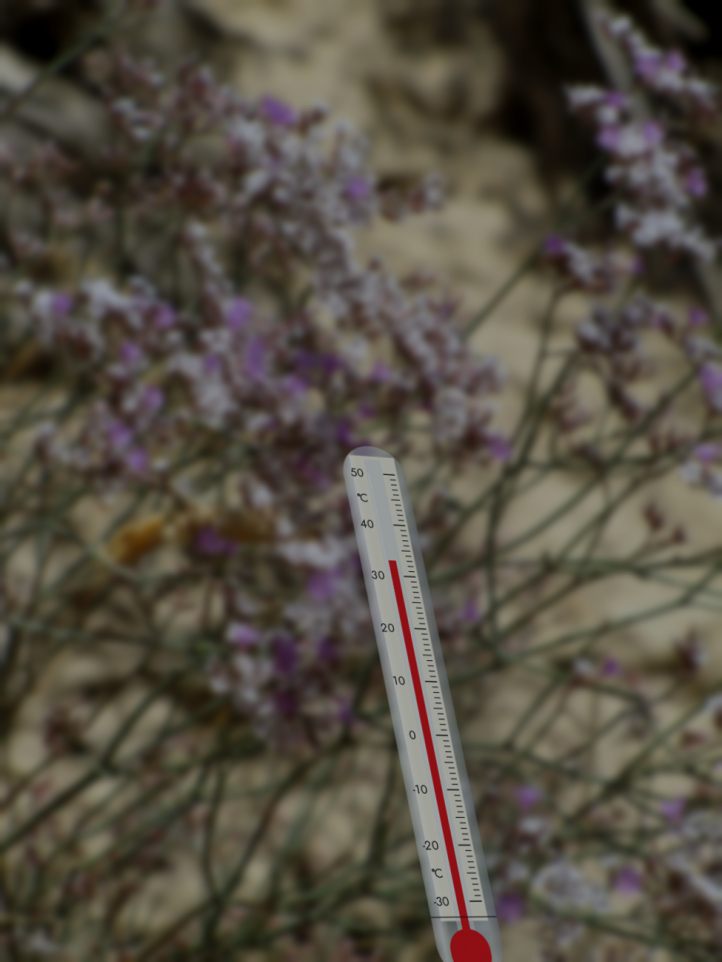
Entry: 33,°C
